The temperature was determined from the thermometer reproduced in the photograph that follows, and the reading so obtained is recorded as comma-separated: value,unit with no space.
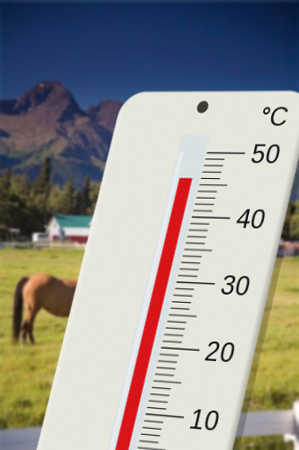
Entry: 46,°C
